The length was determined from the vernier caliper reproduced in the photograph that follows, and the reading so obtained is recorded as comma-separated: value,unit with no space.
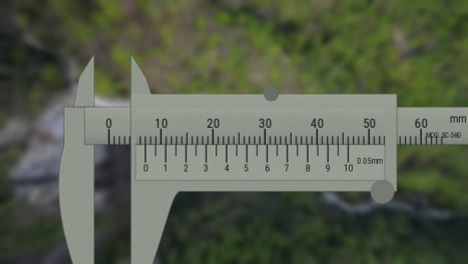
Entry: 7.0,mm
